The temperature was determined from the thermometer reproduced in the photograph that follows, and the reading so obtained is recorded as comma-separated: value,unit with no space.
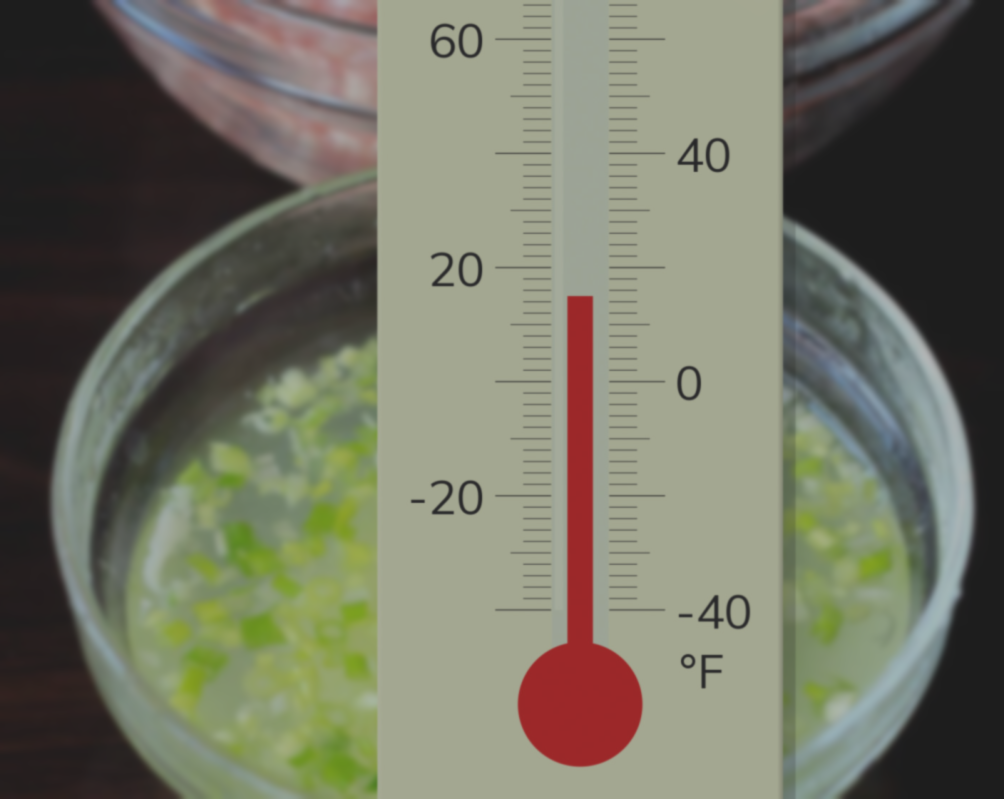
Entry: 15,°F
